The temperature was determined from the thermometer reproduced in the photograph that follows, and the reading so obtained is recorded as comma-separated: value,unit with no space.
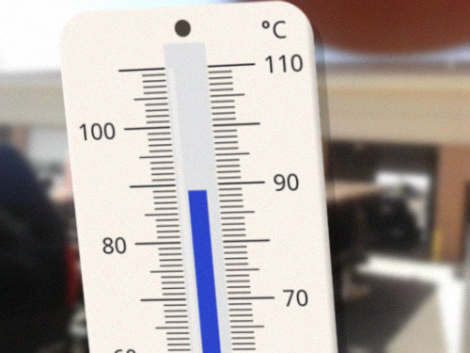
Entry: 89,°C
